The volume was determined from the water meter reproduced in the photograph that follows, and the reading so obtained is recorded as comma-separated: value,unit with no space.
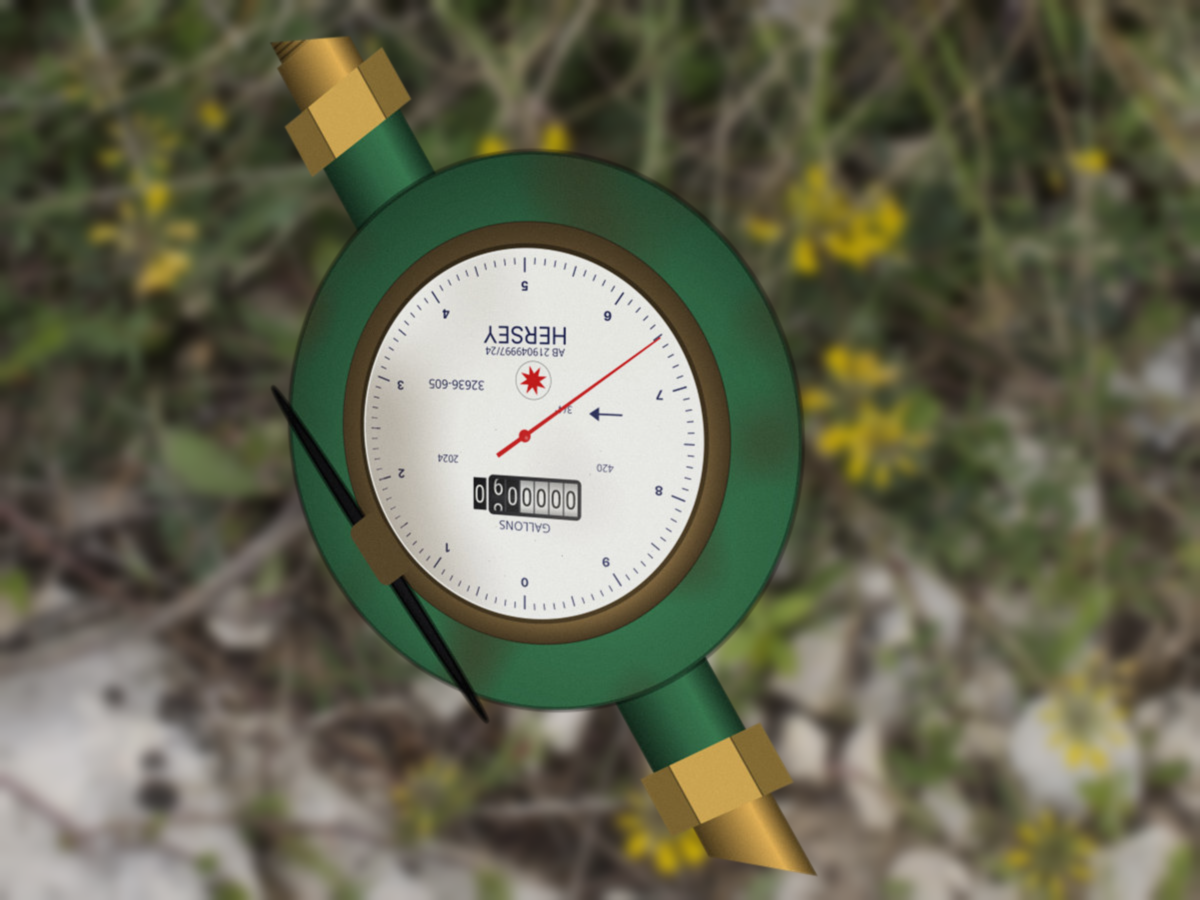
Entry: 86.5,gal
